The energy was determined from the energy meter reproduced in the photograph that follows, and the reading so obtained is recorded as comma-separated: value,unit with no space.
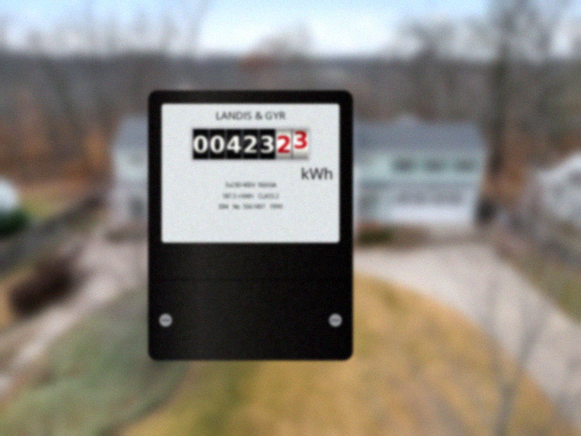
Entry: 423.23,kWh
